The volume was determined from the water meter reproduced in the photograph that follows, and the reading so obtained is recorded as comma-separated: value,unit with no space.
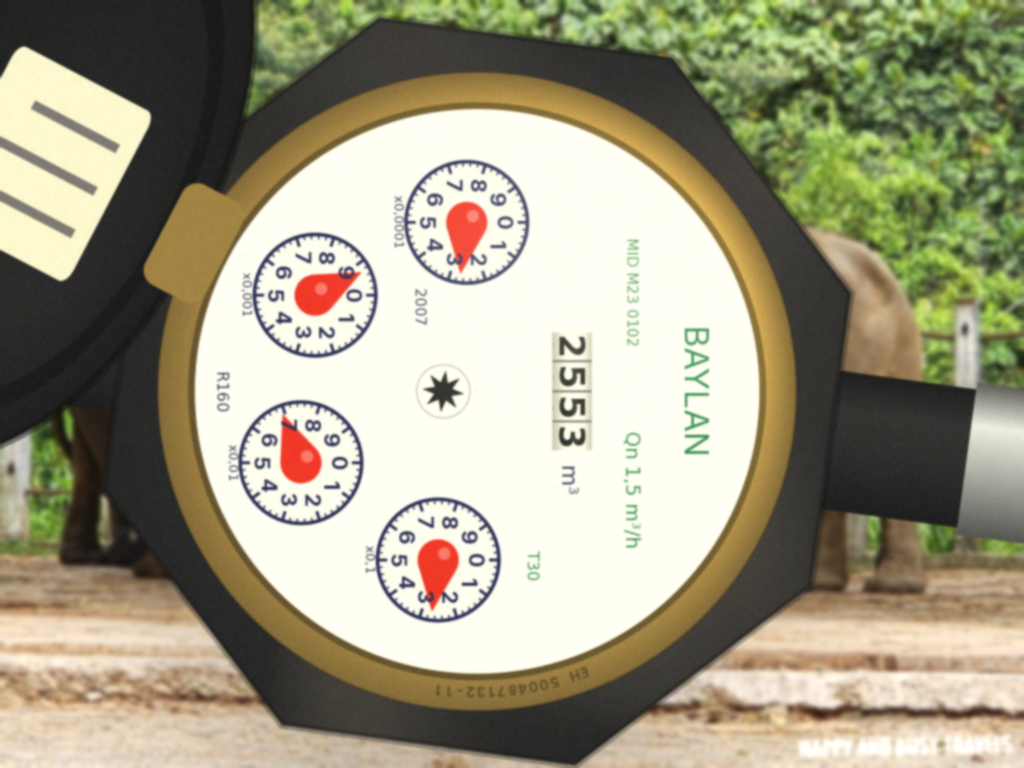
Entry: 2553.2692,m³
